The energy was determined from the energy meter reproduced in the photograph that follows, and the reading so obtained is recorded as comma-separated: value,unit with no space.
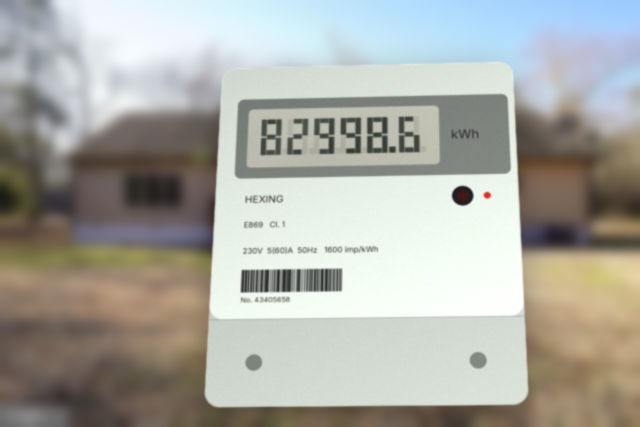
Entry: 82998.6,kWh
